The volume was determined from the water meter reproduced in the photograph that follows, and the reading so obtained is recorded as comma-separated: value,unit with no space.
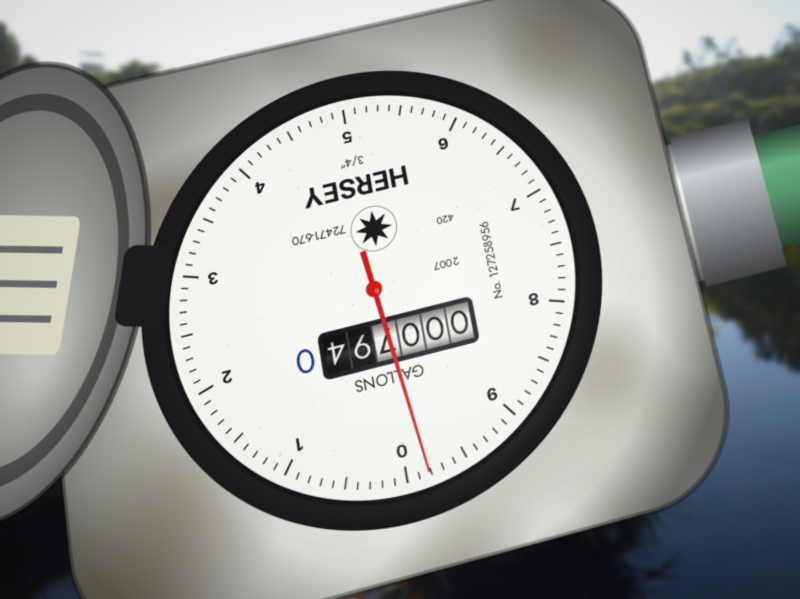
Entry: 7939.8,gal
